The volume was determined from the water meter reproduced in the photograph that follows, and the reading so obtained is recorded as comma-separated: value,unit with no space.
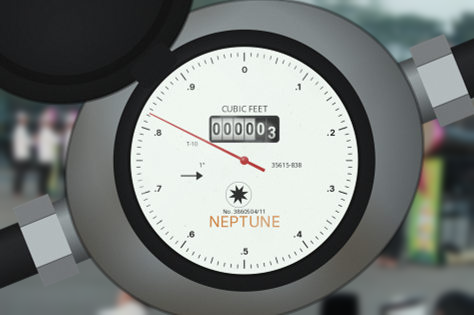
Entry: 2.82,ft³
